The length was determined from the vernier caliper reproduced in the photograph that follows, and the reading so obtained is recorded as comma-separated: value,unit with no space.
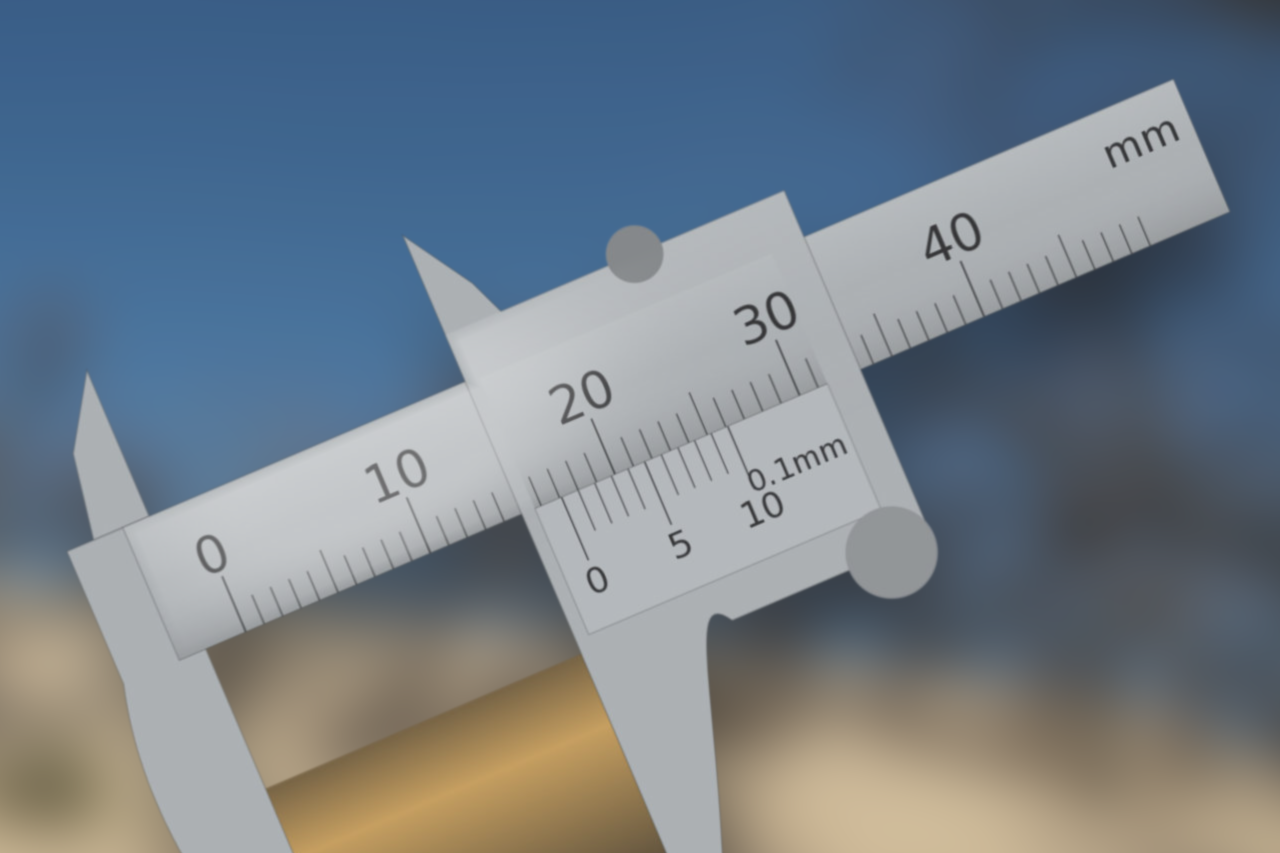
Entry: 17.1,mm
